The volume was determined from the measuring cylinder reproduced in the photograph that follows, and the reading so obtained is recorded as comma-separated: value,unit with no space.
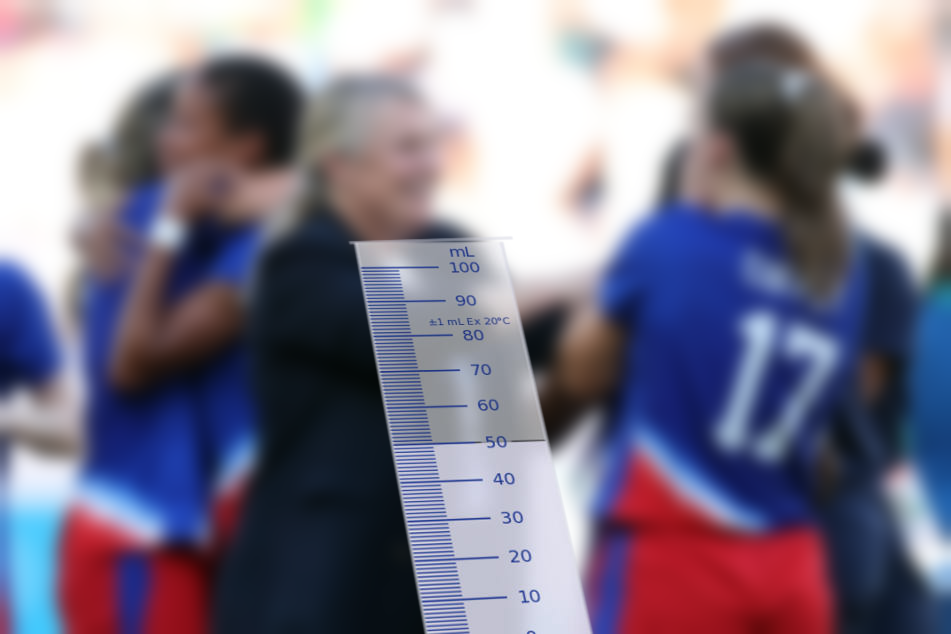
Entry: 50,mL
